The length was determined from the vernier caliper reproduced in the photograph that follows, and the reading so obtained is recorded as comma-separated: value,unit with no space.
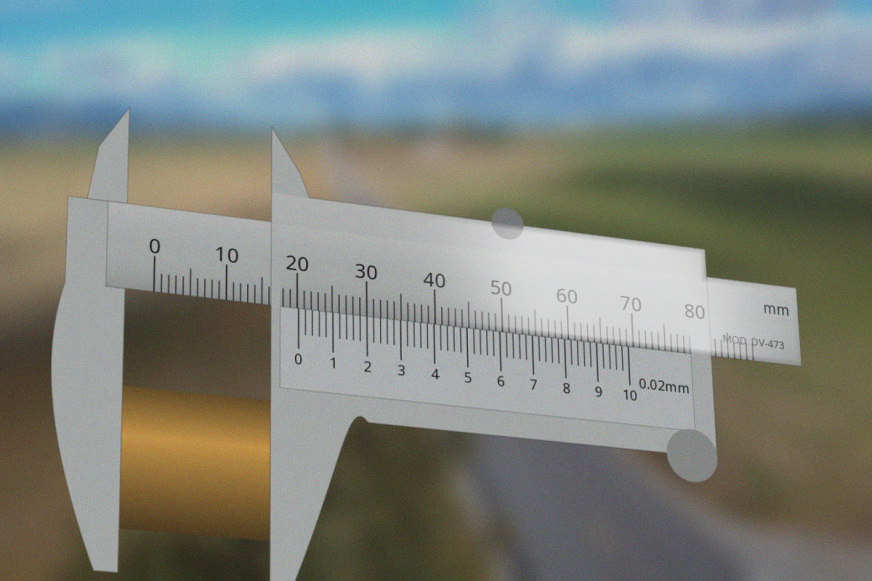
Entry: 20.2,mm
